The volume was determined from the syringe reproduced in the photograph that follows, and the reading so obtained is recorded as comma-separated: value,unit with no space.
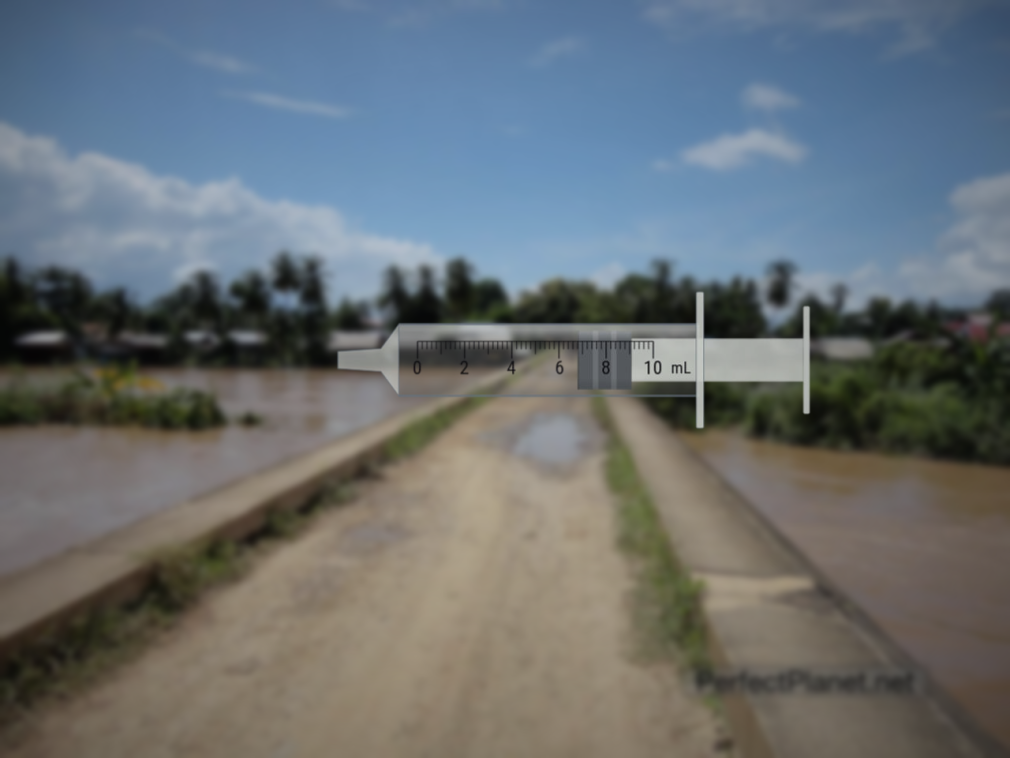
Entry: 6.8,mL
